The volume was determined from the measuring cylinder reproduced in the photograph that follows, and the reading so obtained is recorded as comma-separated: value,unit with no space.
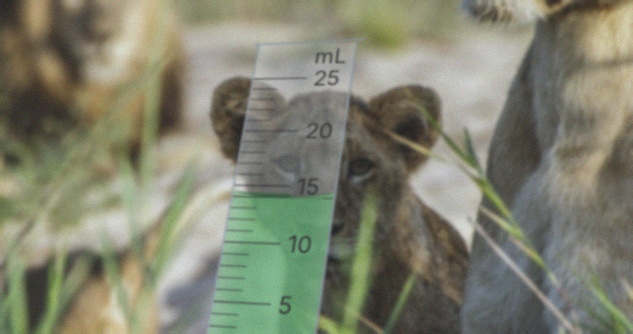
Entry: 14,mL
